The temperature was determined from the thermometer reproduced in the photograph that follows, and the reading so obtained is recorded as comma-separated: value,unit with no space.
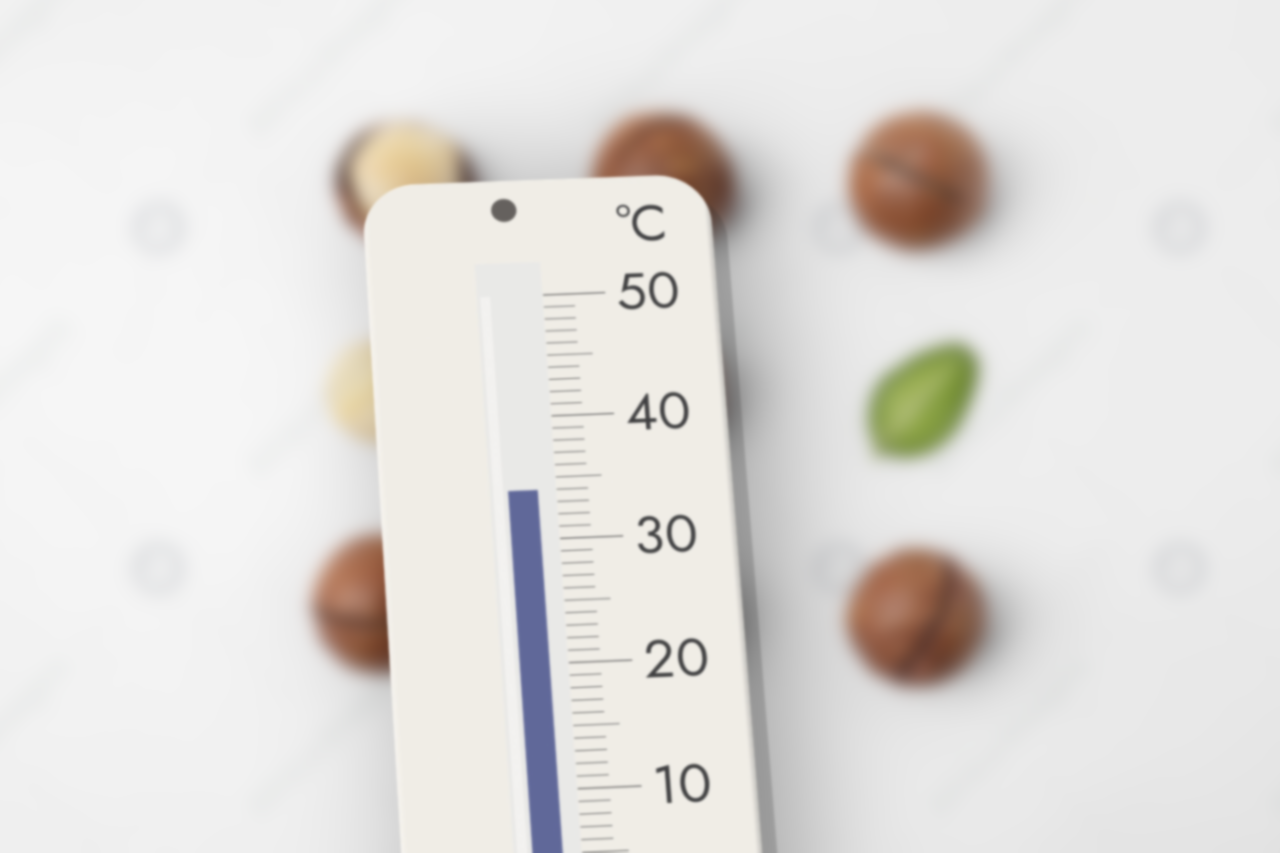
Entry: 34,°C
